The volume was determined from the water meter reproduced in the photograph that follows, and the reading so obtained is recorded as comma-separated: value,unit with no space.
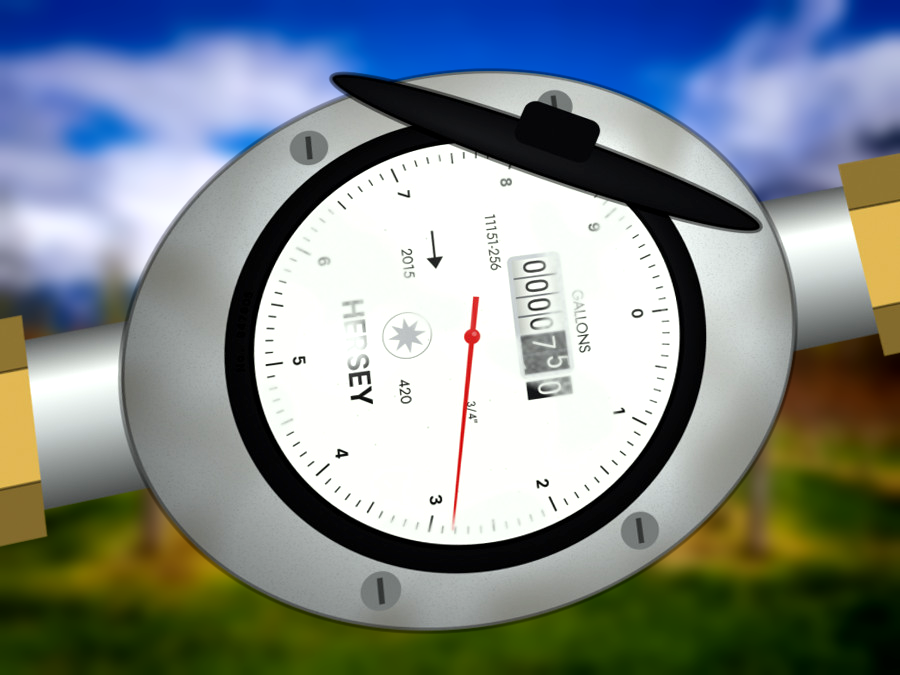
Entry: 752.8,gal
